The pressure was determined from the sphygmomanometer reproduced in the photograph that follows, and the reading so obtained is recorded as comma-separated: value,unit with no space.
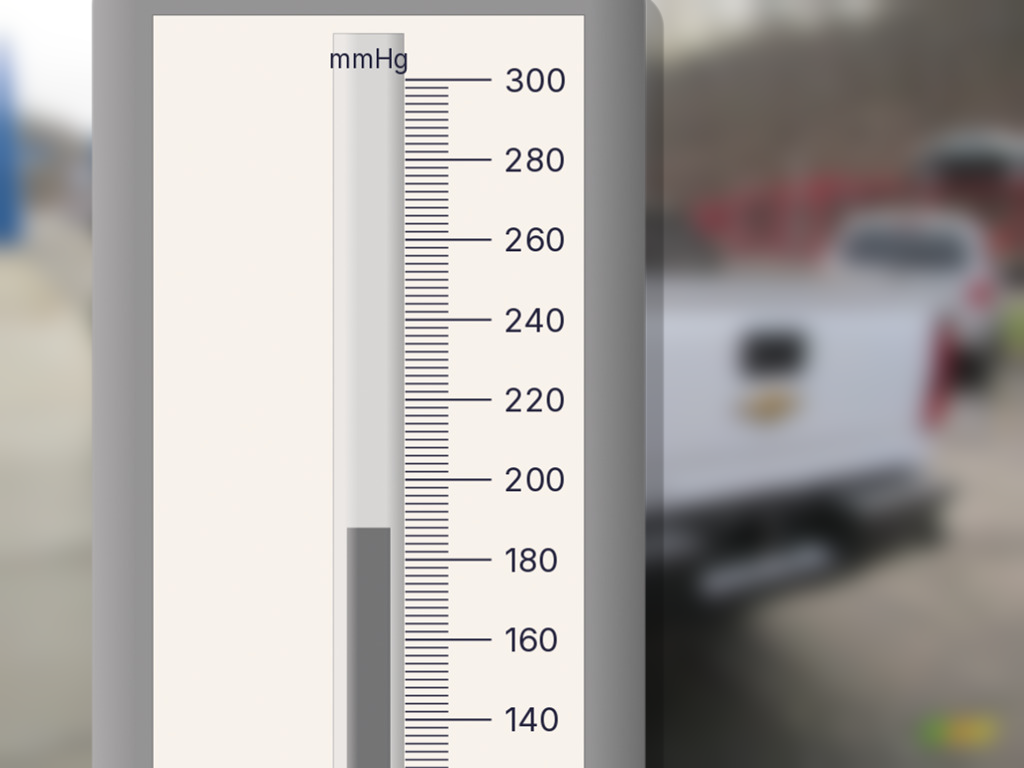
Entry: 188,mmHg
